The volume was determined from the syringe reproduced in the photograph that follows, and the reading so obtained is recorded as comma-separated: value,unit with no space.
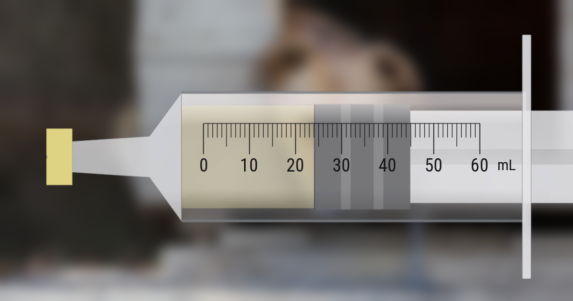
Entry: 24,mL
